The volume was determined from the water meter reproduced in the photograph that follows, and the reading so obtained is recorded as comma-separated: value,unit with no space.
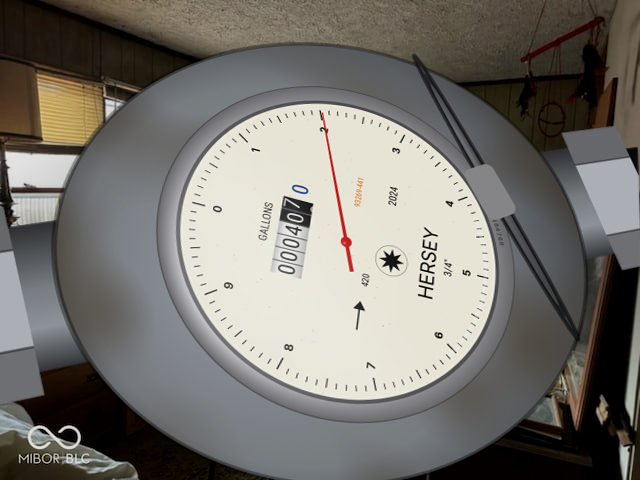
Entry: 4072.0,gal
